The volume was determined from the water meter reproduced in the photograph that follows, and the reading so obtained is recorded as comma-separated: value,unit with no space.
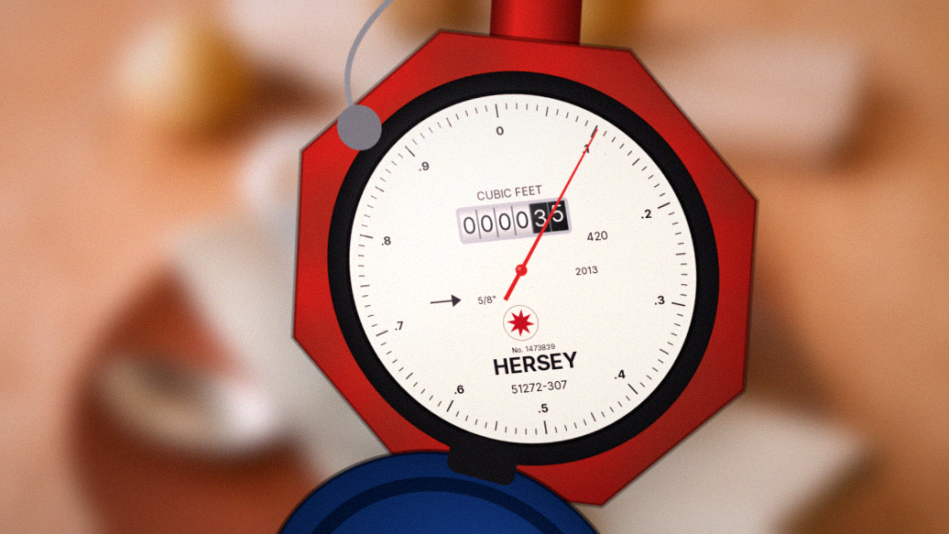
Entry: 35.10,ft³
